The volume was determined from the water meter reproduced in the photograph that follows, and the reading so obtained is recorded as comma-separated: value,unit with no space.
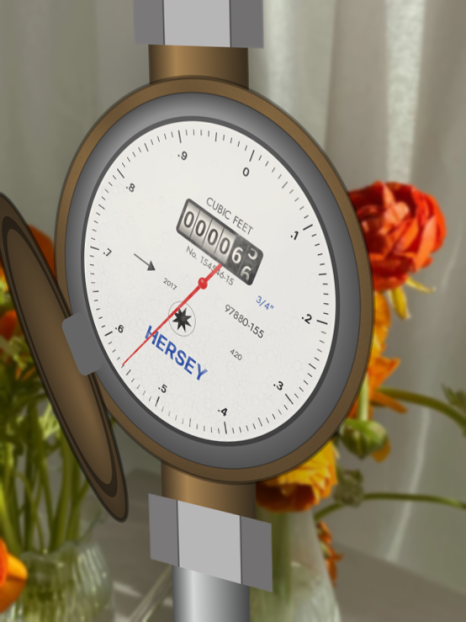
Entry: 65.56,ft³
